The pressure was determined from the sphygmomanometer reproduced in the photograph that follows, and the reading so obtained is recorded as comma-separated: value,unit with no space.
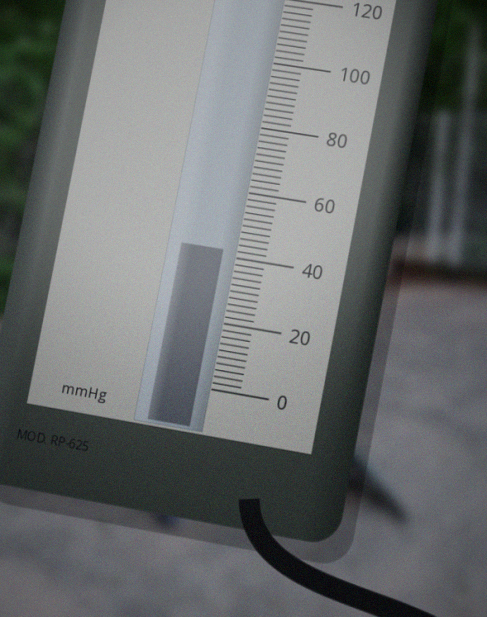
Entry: 42,mmHg
